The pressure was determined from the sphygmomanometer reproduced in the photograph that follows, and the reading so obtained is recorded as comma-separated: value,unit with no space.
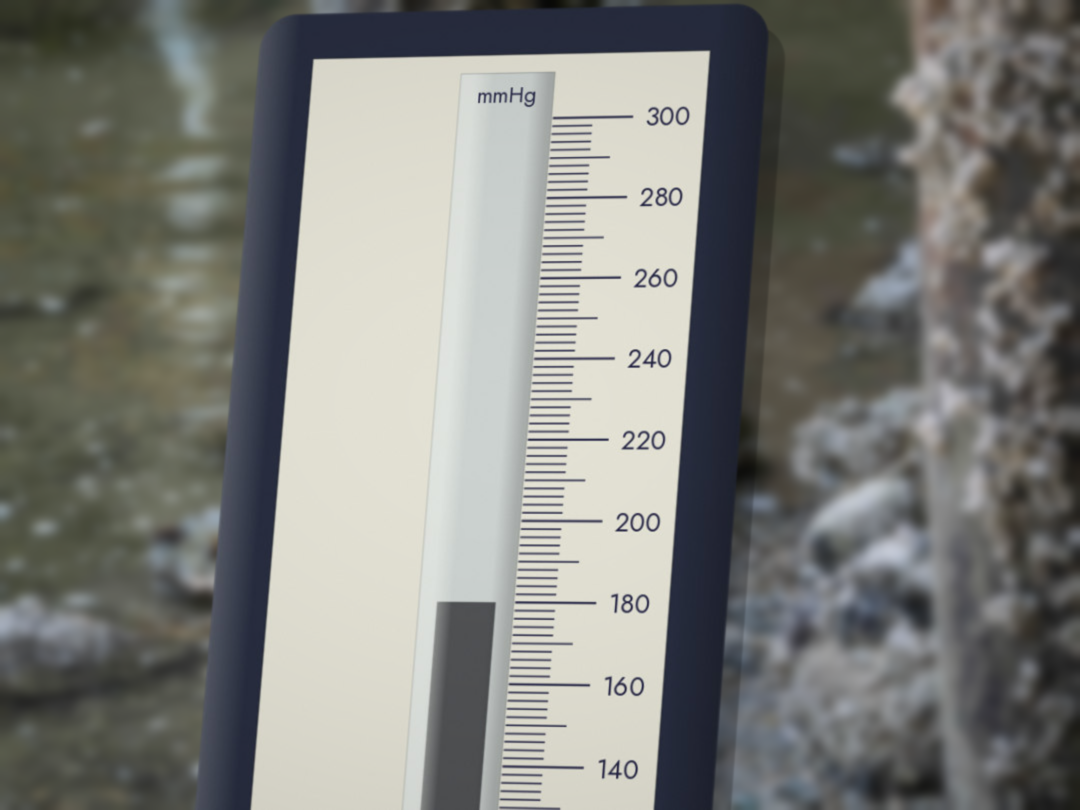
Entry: 180,mmHg
